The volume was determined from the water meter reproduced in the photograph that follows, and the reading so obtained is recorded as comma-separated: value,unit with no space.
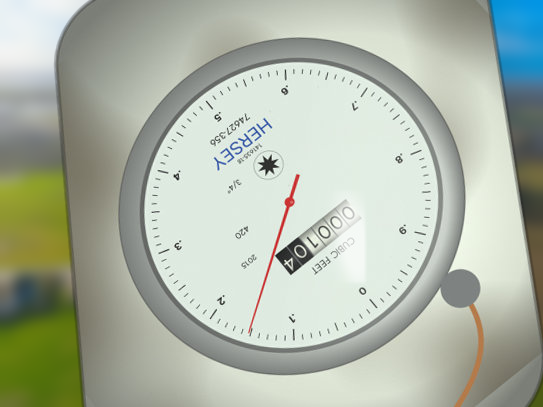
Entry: 104.15,ft³
